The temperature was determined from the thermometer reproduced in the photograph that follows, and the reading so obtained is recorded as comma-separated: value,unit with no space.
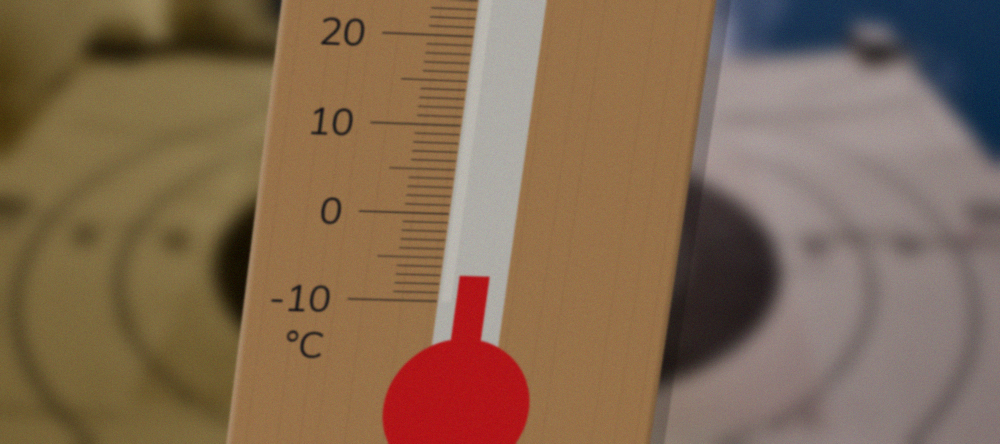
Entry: -7,°C
